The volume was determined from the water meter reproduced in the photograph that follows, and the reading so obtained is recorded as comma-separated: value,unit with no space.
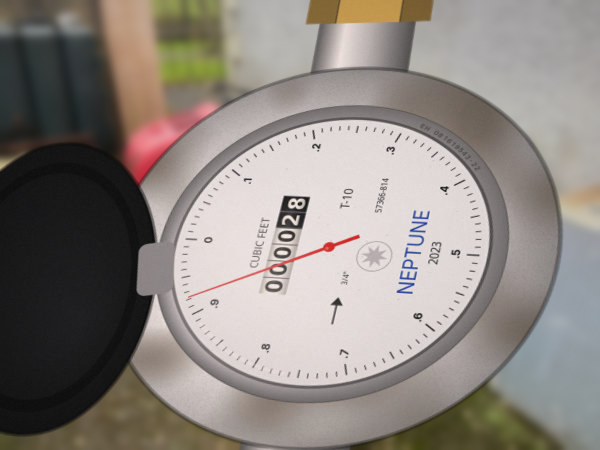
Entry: 27.92,ft³
